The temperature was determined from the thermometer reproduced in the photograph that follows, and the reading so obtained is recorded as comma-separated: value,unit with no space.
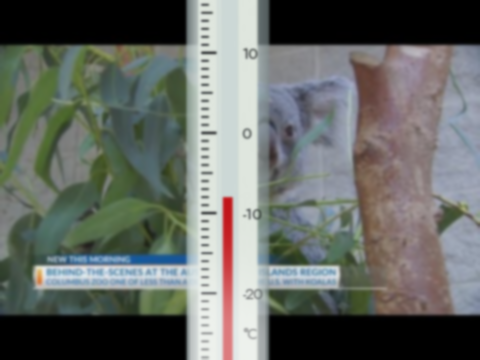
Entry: -8,°C
